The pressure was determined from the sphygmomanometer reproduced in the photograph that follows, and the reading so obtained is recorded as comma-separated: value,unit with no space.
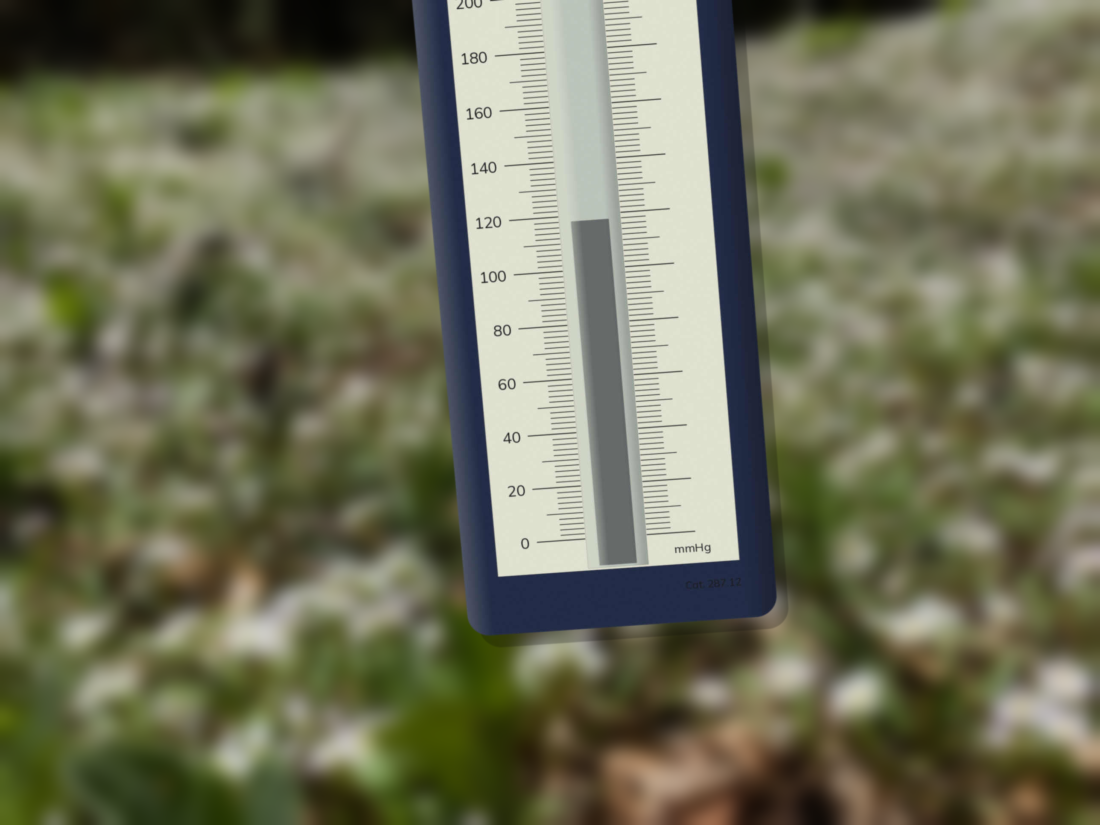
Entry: 118,mmHg
